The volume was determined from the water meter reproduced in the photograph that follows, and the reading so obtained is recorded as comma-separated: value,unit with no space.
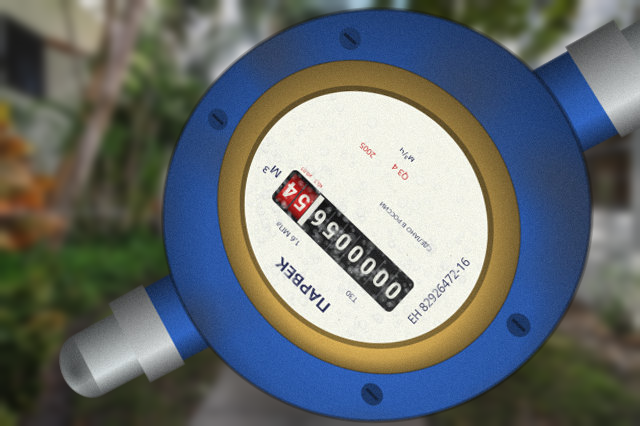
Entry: 56.54,m³
